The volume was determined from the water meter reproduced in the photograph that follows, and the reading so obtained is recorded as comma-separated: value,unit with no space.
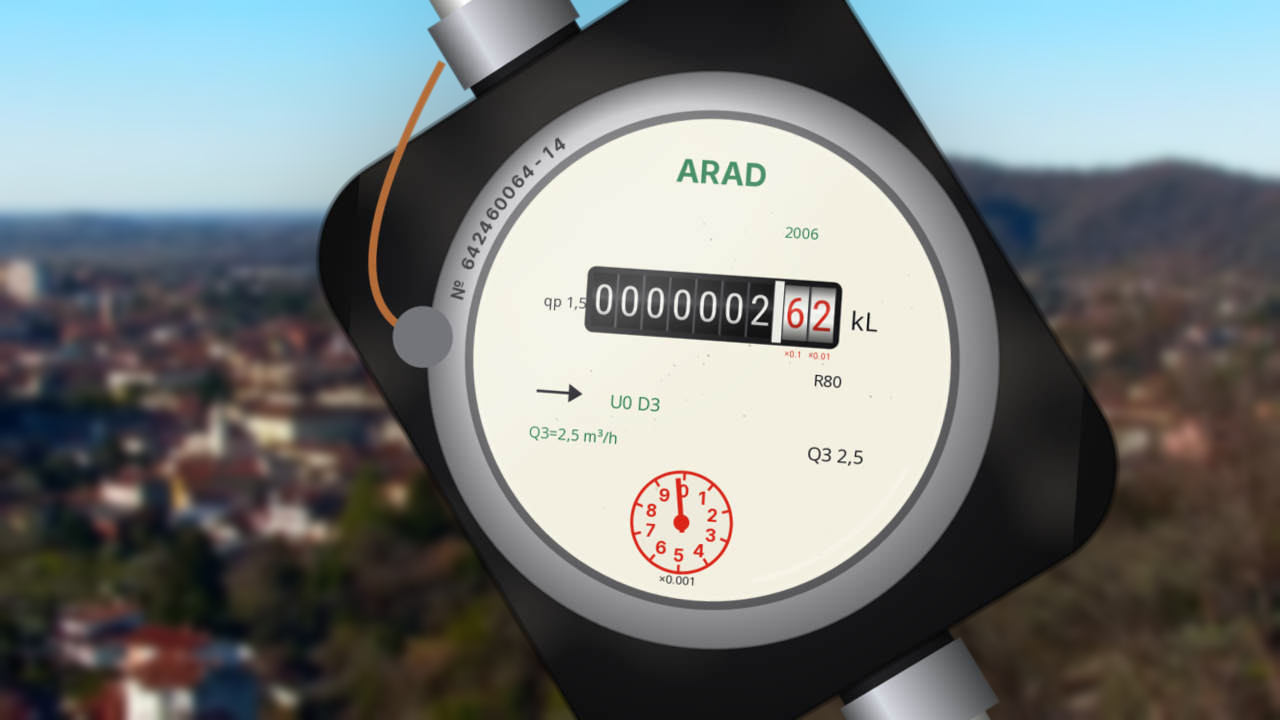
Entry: 2.619,kL
